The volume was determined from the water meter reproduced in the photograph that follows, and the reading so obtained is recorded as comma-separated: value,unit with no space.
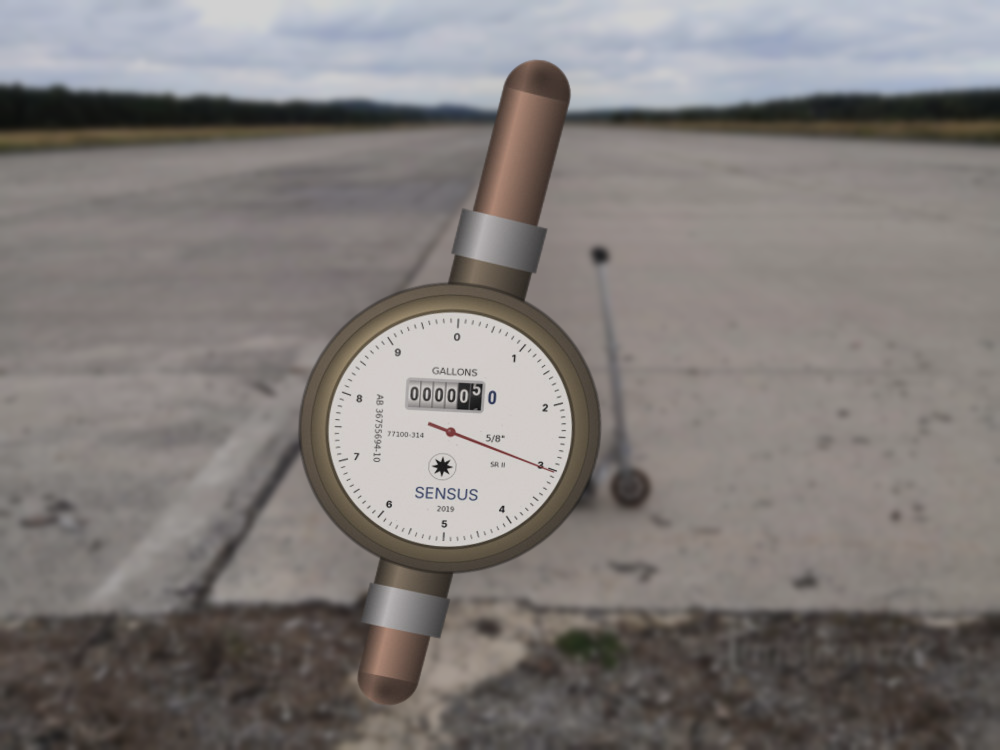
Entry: 53.0,gal
